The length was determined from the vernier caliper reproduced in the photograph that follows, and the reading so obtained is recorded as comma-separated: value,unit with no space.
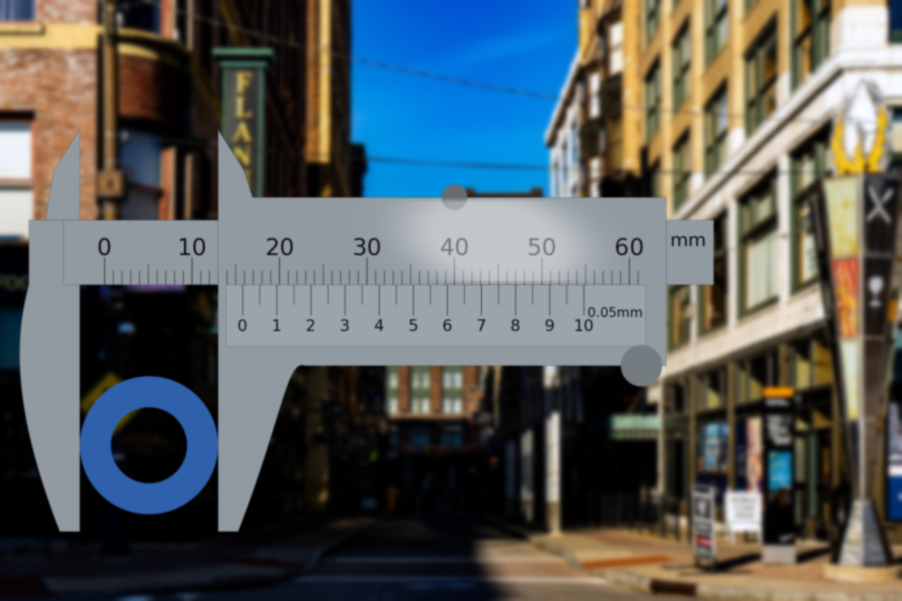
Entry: 15.8,mm
